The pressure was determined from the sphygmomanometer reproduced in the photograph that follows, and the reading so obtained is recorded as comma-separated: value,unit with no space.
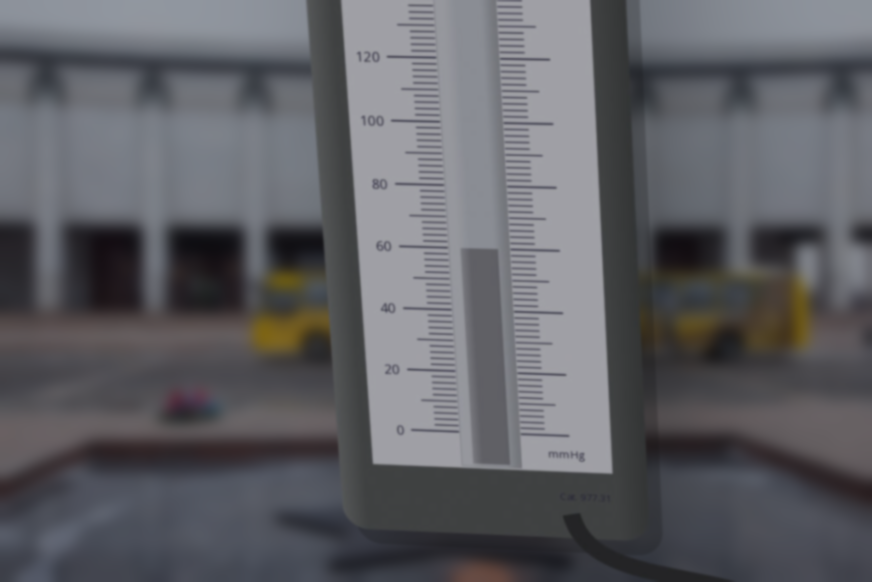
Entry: 60,mmHg
